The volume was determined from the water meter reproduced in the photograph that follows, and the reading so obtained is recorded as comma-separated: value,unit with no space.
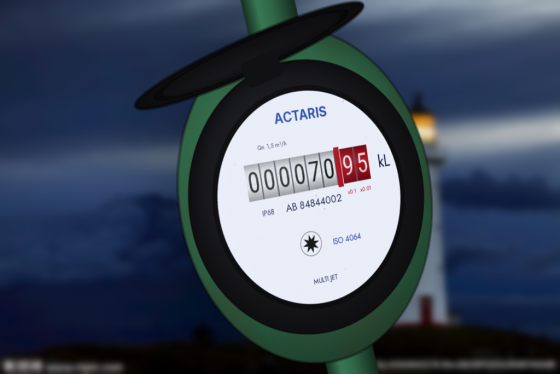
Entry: 70.95,kL
